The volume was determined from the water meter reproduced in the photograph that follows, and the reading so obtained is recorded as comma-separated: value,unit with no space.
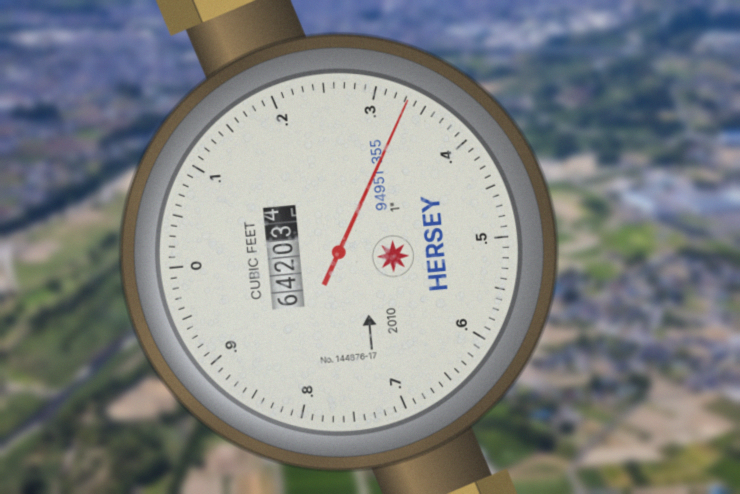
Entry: 642034.33,ft³
